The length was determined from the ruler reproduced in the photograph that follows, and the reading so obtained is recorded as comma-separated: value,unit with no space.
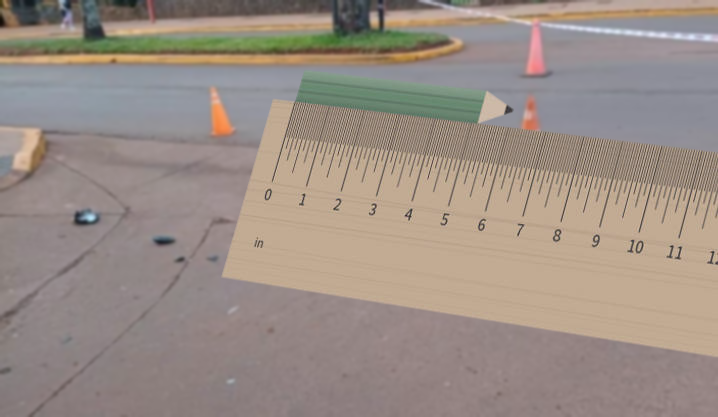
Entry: 6,in
